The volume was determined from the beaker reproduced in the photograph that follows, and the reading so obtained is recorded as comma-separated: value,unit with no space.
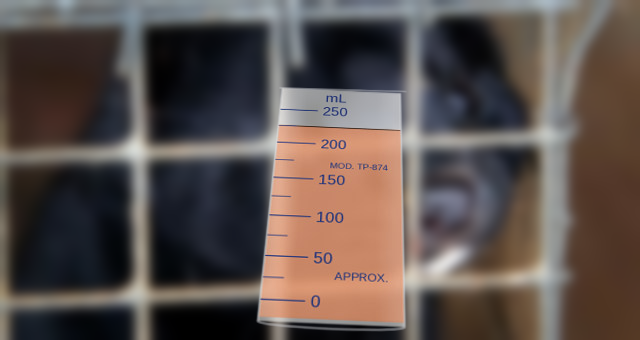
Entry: 225,mL
